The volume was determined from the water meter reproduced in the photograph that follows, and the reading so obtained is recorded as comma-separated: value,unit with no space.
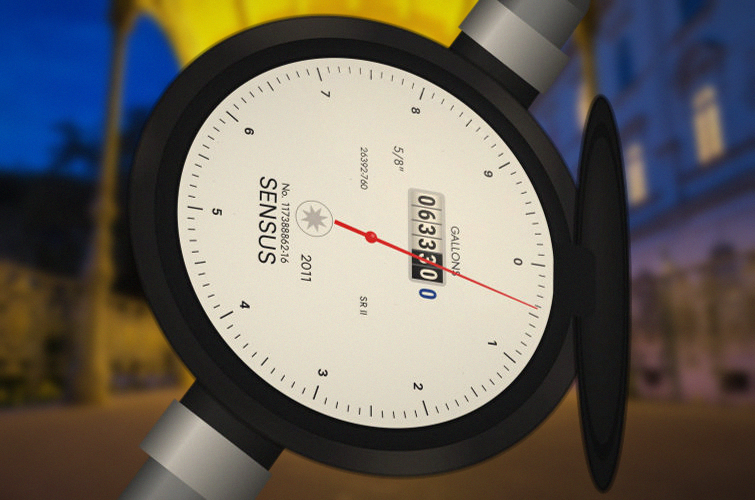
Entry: 633300.4,gal
